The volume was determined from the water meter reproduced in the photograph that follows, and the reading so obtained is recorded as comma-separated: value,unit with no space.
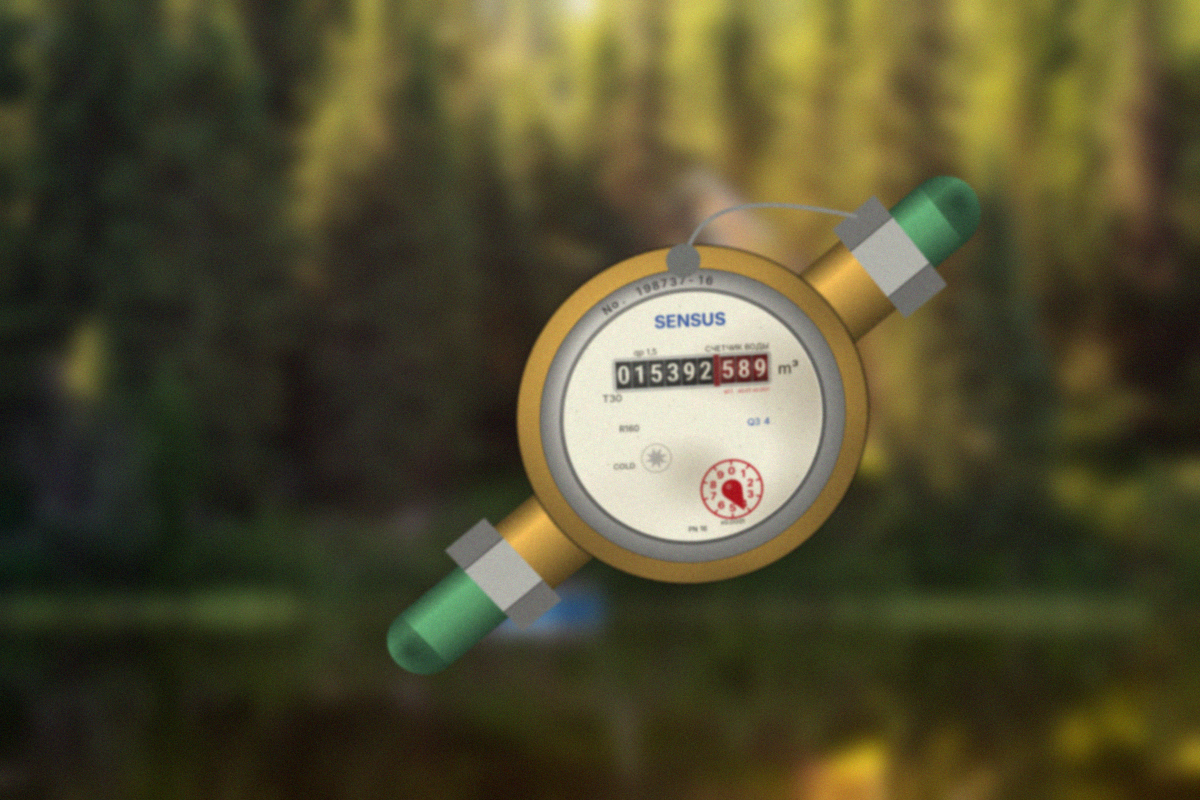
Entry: 15392.5894,m³
